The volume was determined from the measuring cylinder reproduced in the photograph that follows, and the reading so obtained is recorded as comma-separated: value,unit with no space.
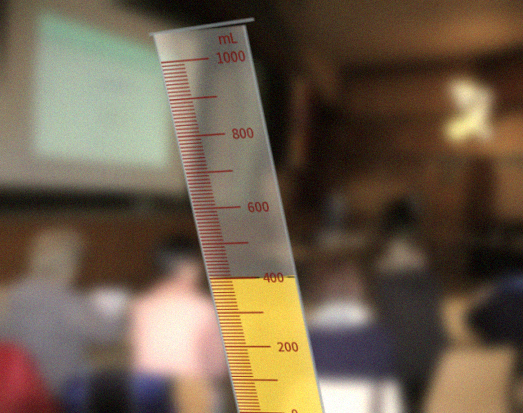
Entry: 400,mL
